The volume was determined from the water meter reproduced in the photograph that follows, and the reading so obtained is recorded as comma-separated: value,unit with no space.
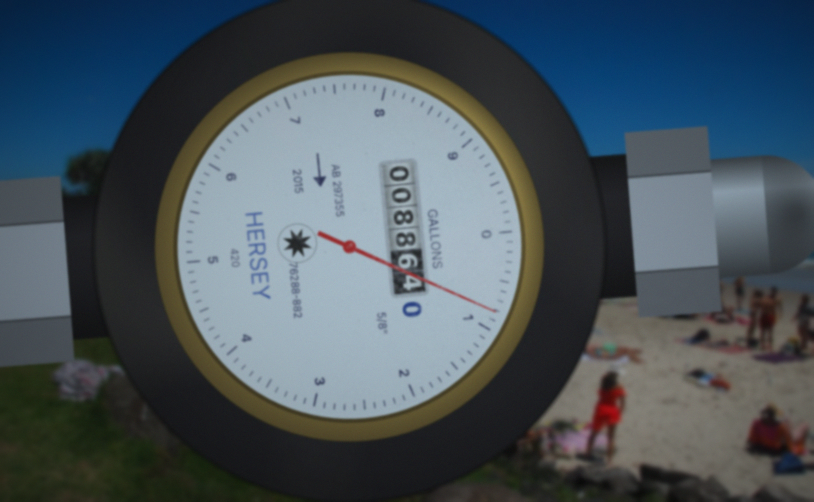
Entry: 88640.8,gal
